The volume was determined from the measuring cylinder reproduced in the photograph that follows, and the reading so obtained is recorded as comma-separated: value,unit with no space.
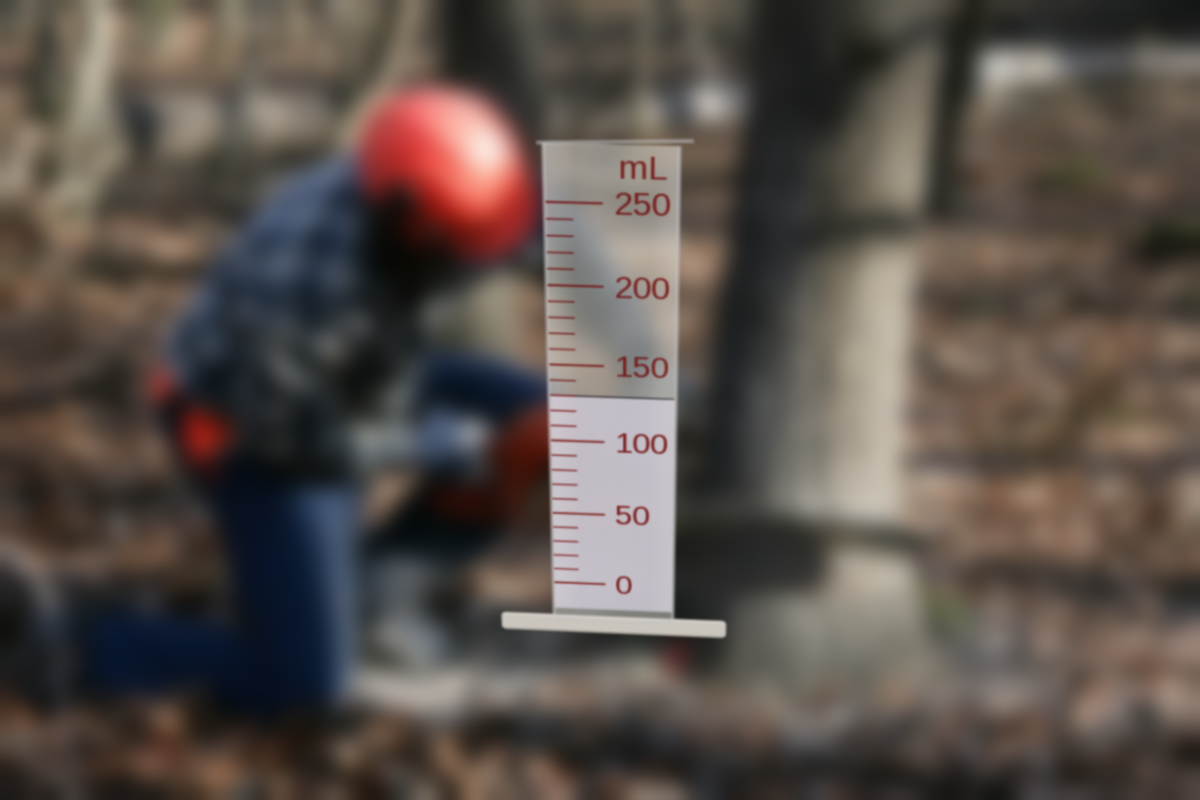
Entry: 130,mL
